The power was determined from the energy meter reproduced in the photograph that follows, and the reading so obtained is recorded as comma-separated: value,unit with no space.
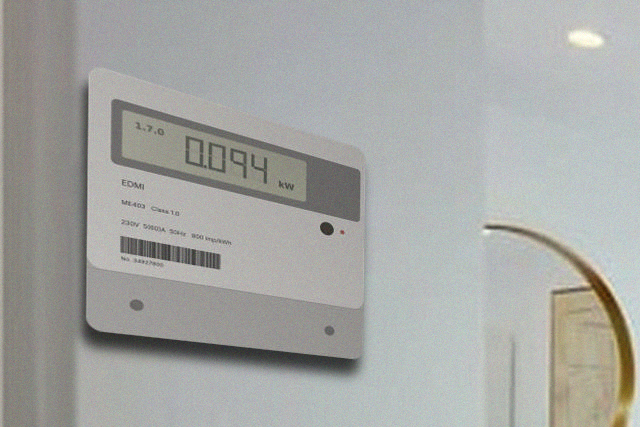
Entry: 0.094,kW
